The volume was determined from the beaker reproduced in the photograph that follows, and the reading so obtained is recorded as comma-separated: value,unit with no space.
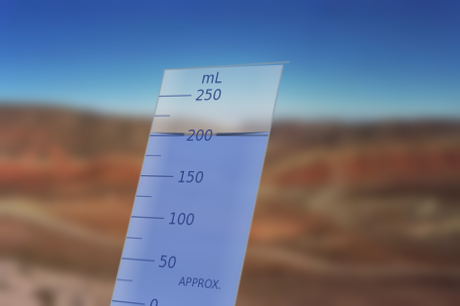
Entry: 200,mL
